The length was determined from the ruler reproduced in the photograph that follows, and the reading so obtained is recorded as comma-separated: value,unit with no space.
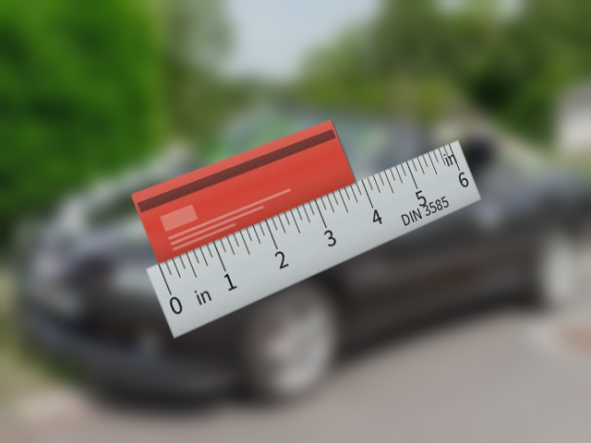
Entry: 3.875,in
